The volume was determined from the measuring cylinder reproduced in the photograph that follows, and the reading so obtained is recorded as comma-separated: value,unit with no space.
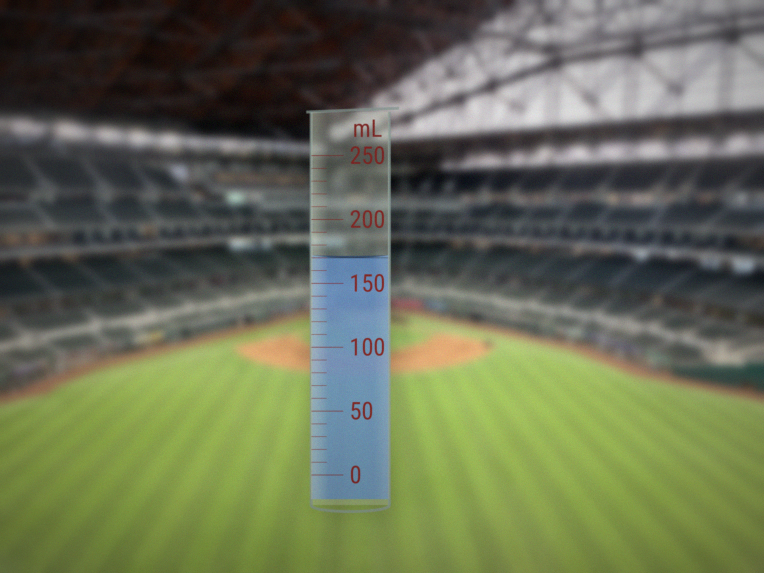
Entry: 170,mL
